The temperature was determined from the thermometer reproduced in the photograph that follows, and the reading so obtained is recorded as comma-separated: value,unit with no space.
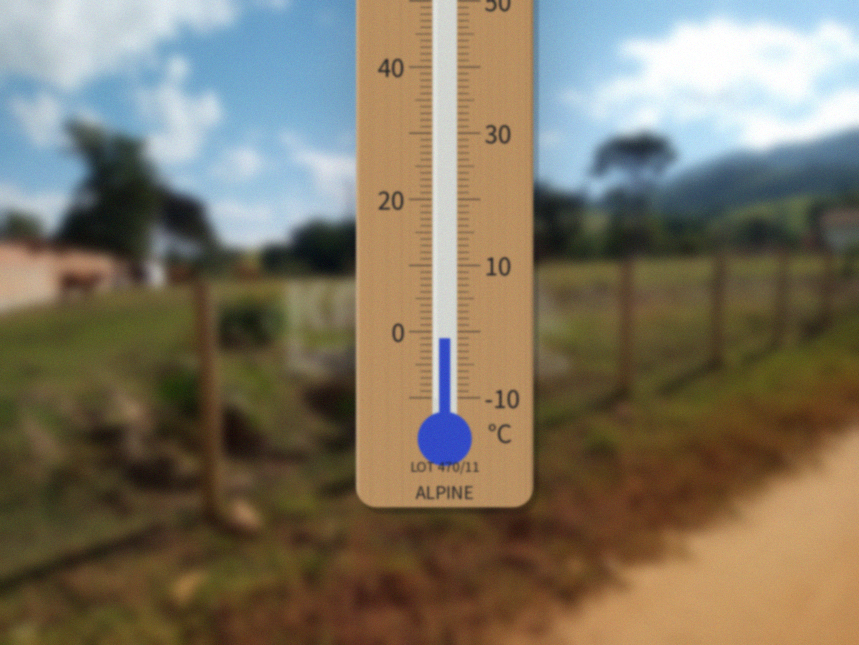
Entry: -1,°C
